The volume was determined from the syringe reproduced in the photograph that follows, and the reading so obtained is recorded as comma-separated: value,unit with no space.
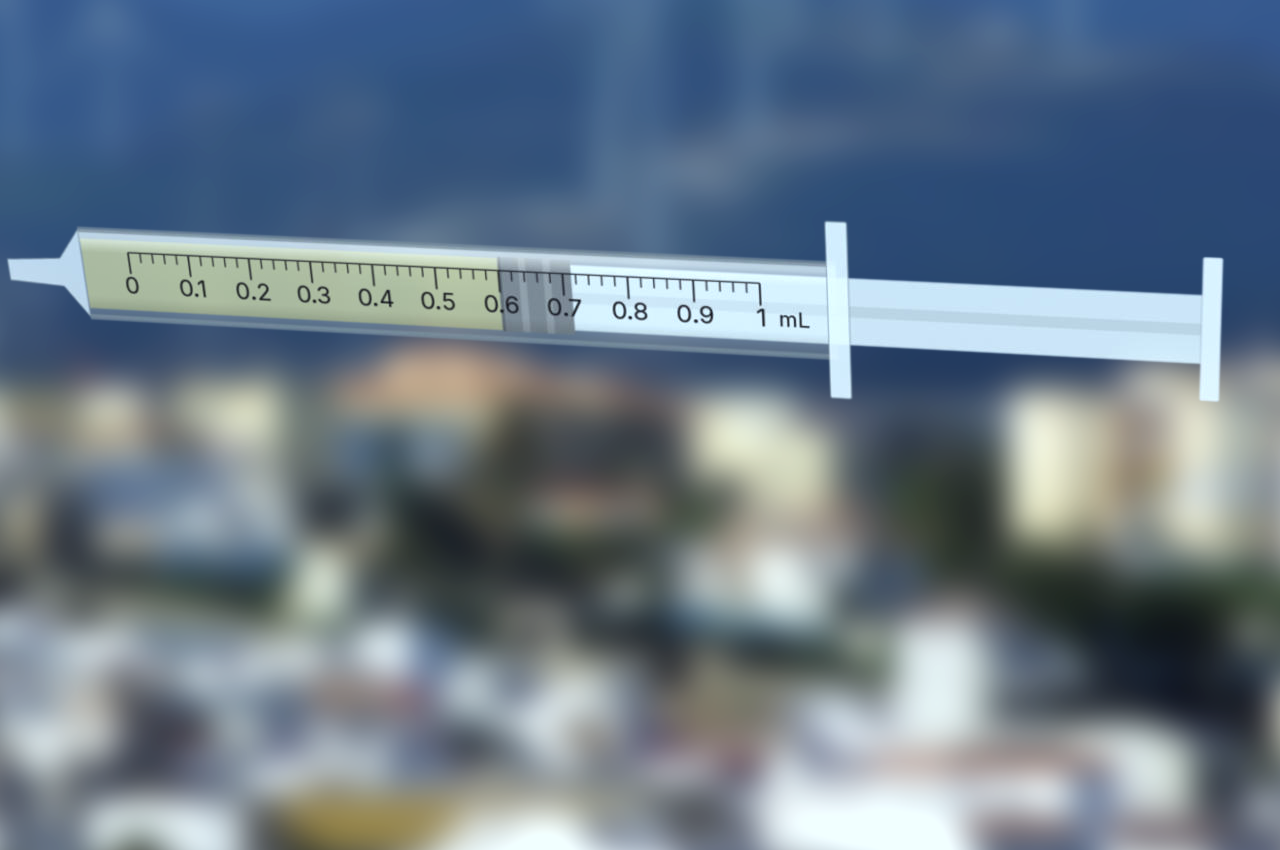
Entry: 0.6,mL
